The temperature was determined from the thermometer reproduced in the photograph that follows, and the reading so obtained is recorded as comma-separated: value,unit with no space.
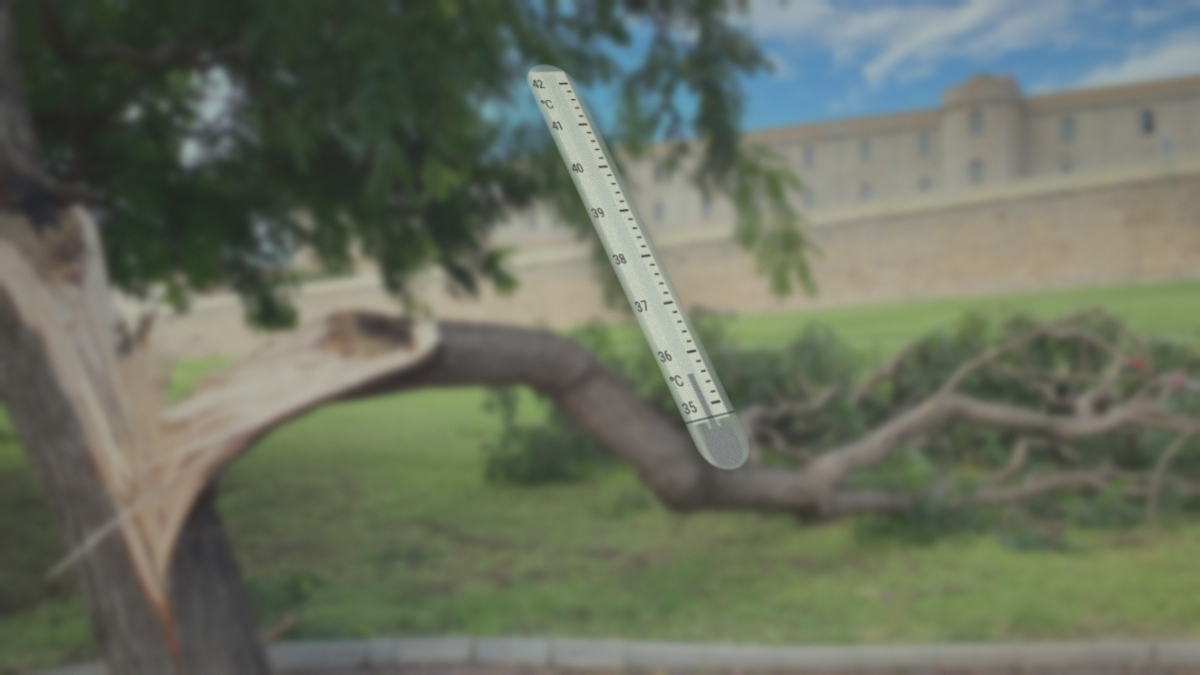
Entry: 35.6,°C
